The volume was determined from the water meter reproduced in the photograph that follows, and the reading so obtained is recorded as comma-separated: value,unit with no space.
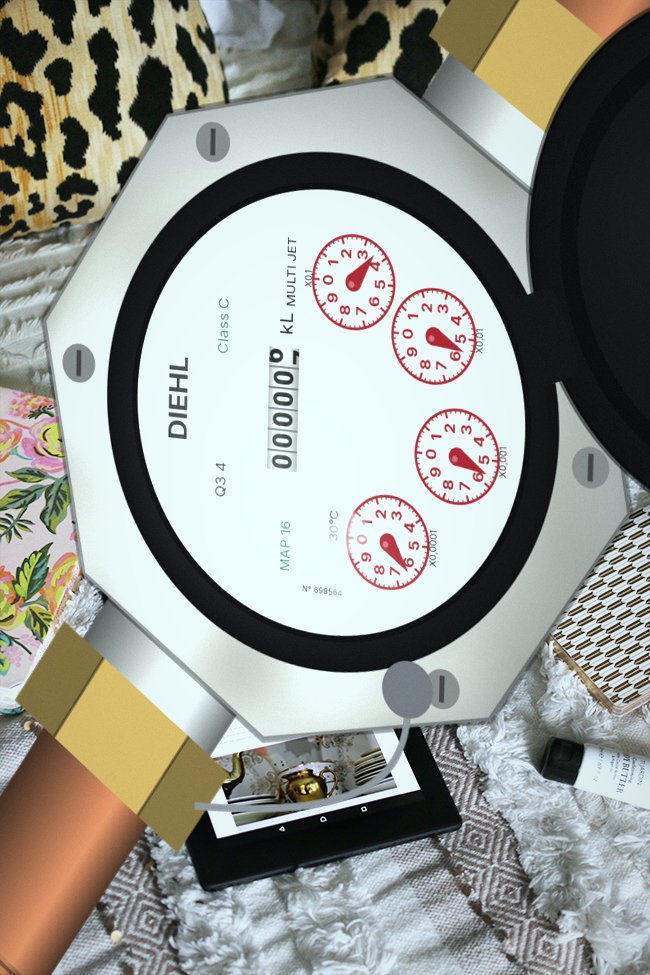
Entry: 6.3556,kL
